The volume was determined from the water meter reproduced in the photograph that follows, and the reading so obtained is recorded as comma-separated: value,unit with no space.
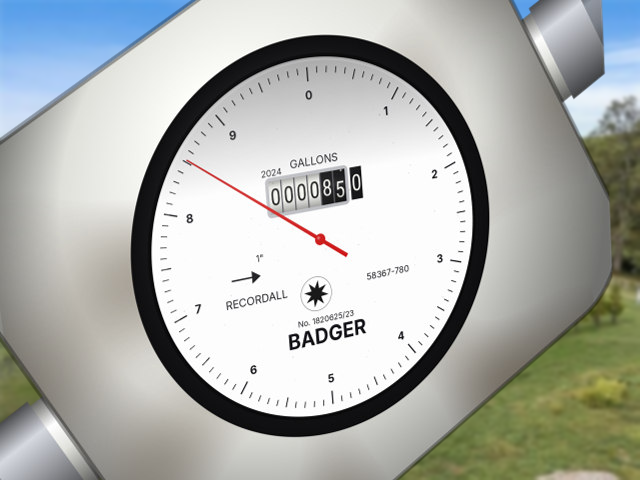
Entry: 848.5,gal
